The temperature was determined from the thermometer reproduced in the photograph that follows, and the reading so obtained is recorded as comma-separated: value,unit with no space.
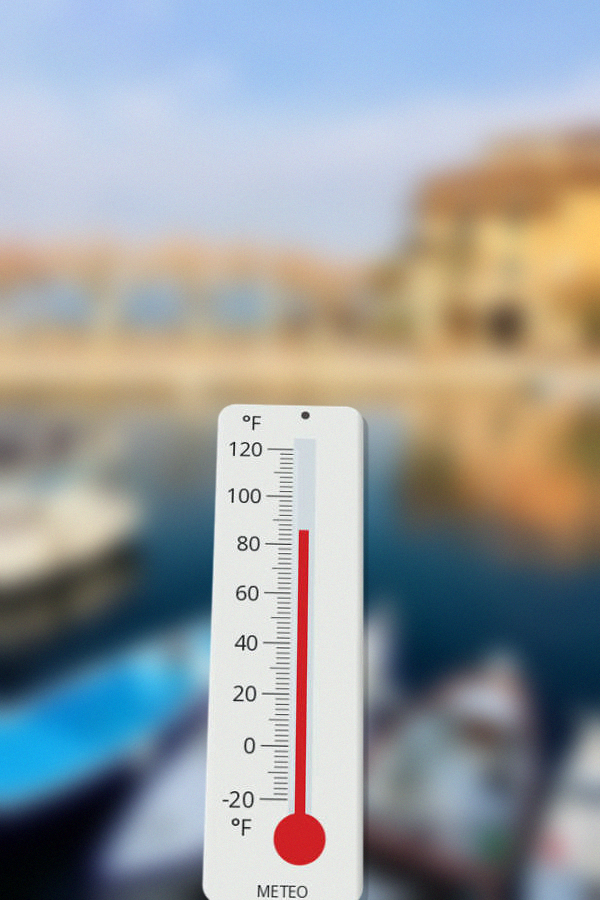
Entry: 86,°F
